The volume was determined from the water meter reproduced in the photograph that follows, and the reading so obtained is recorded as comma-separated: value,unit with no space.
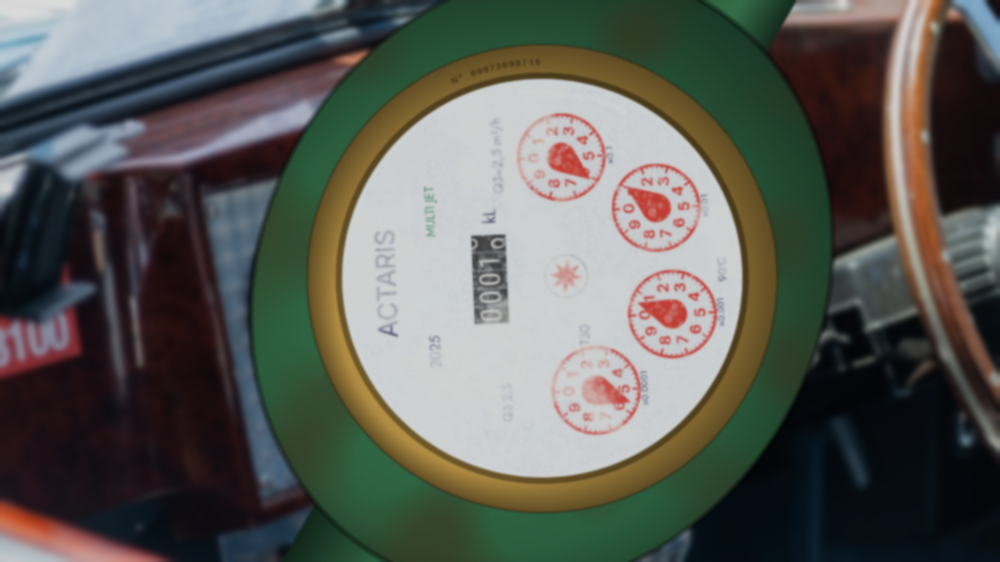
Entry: 18.6105,kL
